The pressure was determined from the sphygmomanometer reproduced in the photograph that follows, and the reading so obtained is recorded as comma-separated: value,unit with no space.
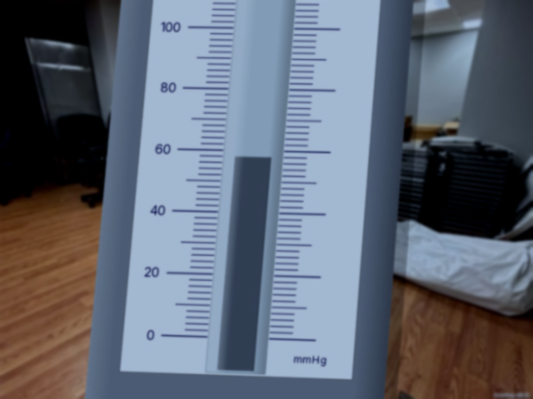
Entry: 58,mmHg
